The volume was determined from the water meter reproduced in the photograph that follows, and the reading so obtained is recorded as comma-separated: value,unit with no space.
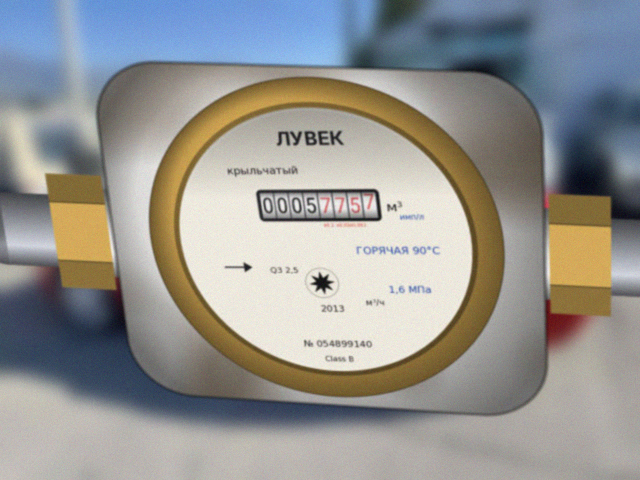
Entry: 5.7757,m³
